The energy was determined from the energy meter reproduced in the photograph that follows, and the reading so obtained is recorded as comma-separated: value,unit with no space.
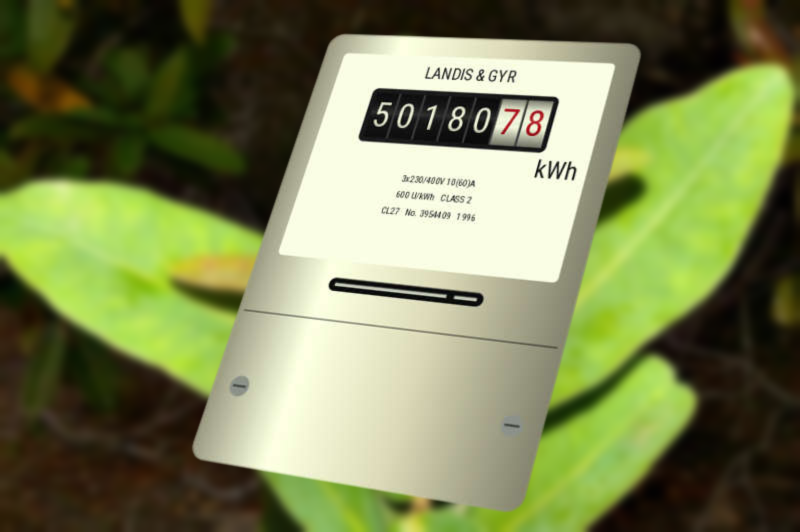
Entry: 50180.78,kWh
